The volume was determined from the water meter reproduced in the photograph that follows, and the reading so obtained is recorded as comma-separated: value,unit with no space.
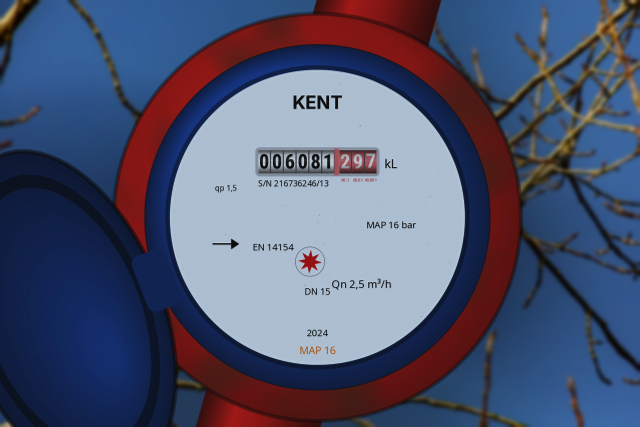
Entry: 6081.297,kL
